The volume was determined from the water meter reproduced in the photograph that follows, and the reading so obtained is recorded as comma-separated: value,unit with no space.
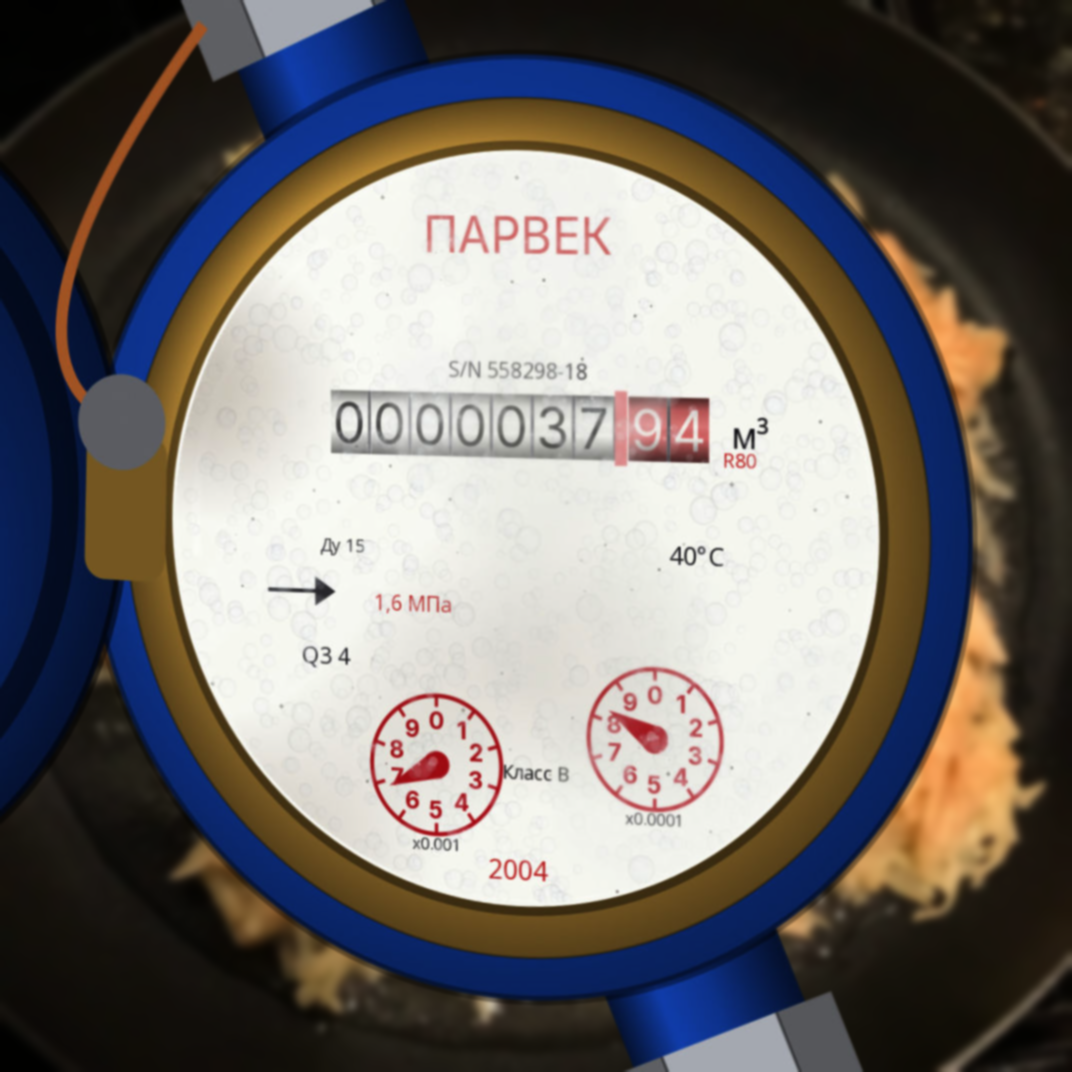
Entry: 37.9468,m³
